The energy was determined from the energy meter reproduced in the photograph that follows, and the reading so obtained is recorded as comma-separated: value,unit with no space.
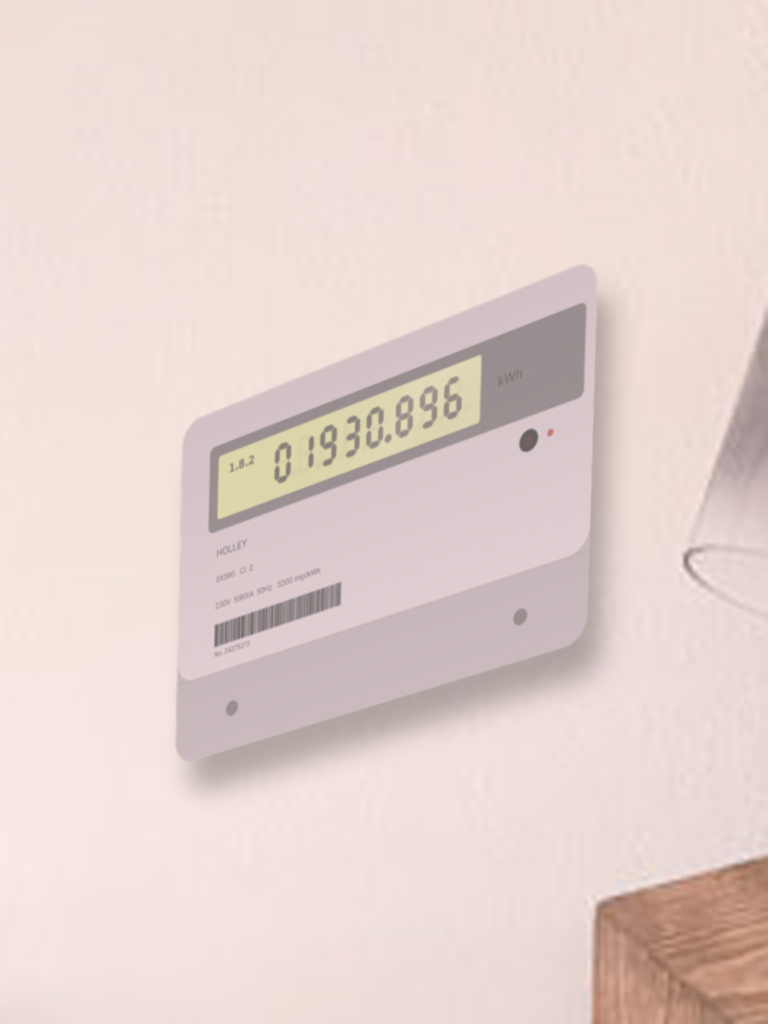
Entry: 1930.896,kWh
